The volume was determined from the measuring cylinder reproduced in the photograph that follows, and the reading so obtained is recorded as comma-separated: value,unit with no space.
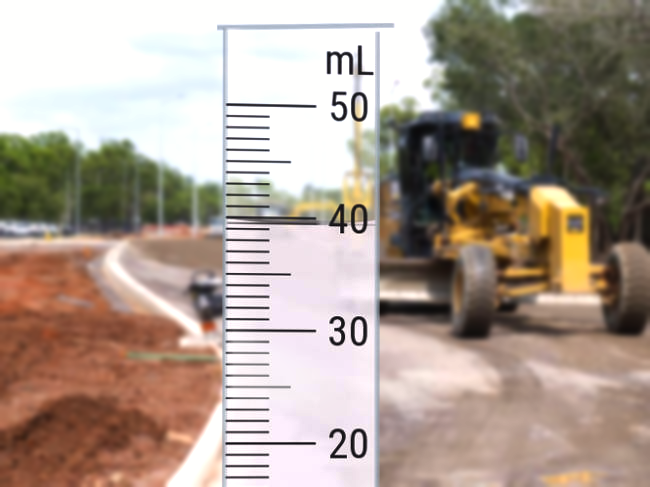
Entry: 39.5,mL
